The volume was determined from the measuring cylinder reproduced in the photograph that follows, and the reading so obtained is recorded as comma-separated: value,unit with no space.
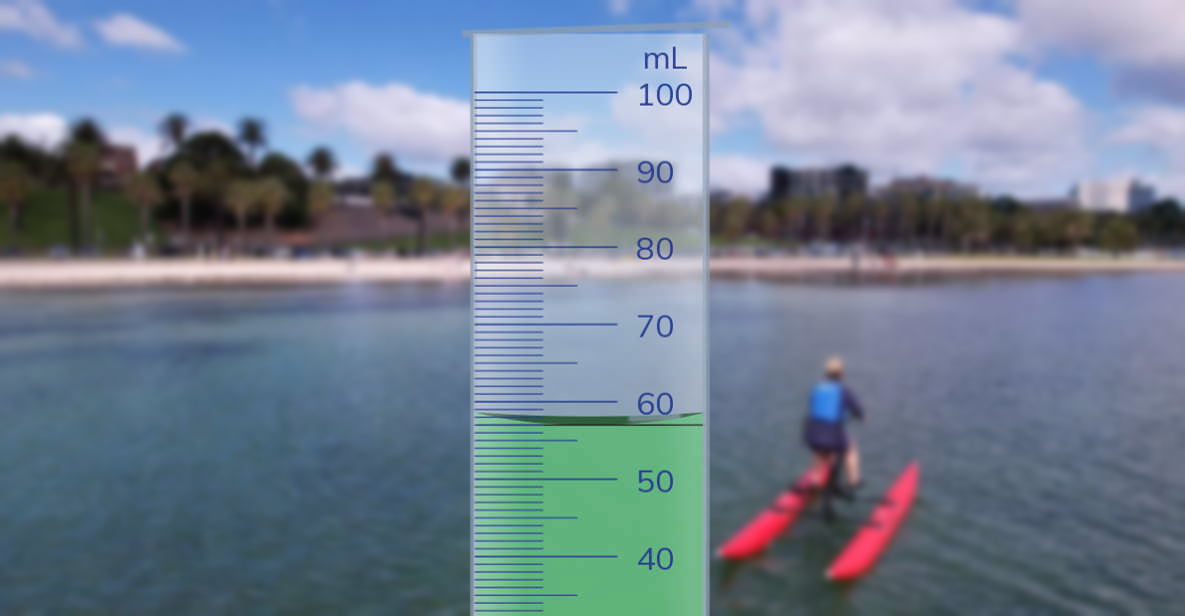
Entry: 57,mL
